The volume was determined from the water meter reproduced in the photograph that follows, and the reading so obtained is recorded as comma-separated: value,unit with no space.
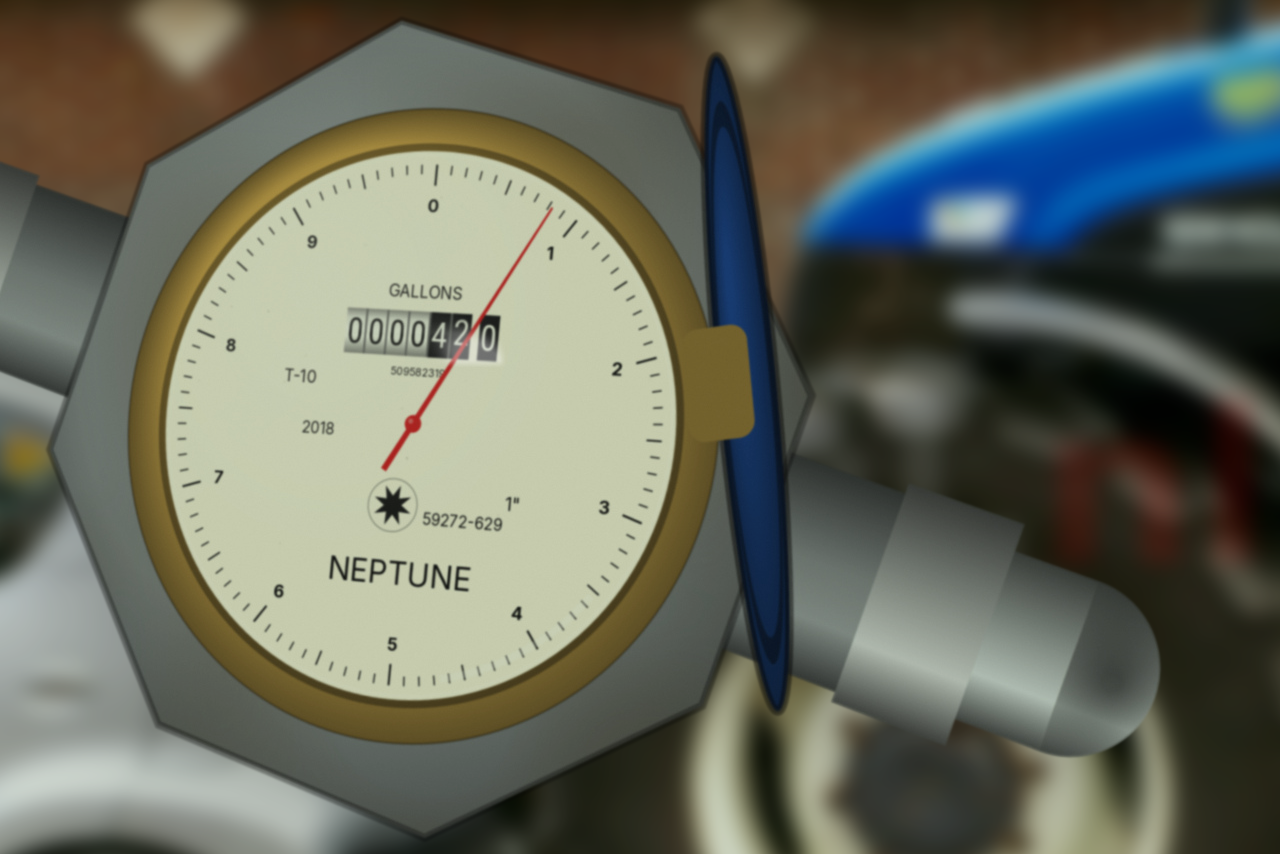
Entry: 420.8,gal
